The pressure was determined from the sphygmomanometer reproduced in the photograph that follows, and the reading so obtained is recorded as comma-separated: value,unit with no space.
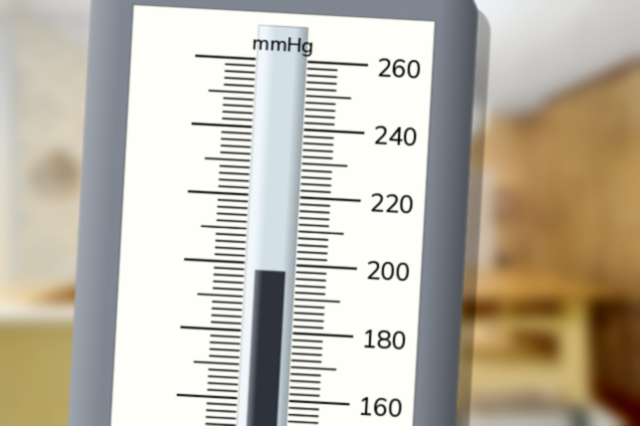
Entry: 198,mmHg
